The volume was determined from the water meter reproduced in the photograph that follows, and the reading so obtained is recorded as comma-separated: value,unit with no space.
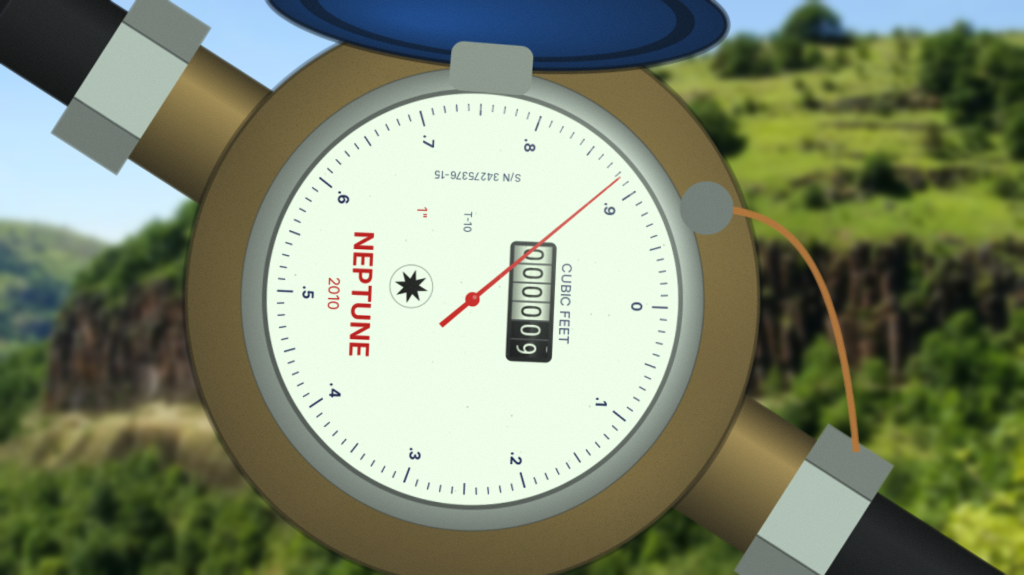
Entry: 8.88,ft³
